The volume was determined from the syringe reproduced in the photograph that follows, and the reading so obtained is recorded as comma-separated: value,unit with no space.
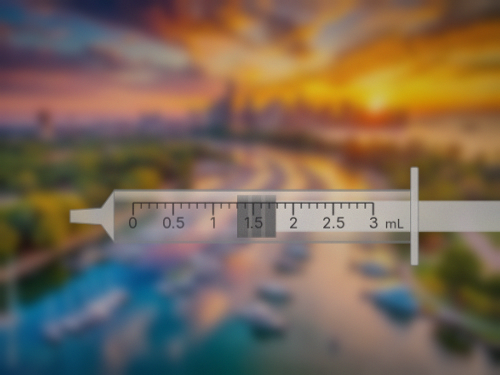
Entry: 1.3,mL
